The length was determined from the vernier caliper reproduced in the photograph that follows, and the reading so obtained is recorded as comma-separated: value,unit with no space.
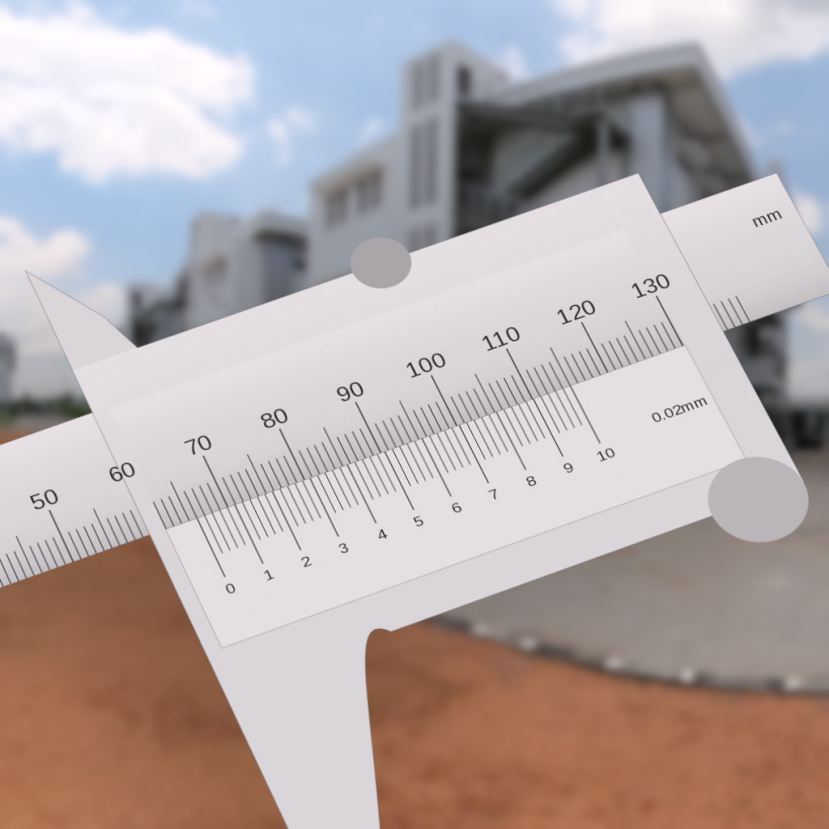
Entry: 66.0,mm
